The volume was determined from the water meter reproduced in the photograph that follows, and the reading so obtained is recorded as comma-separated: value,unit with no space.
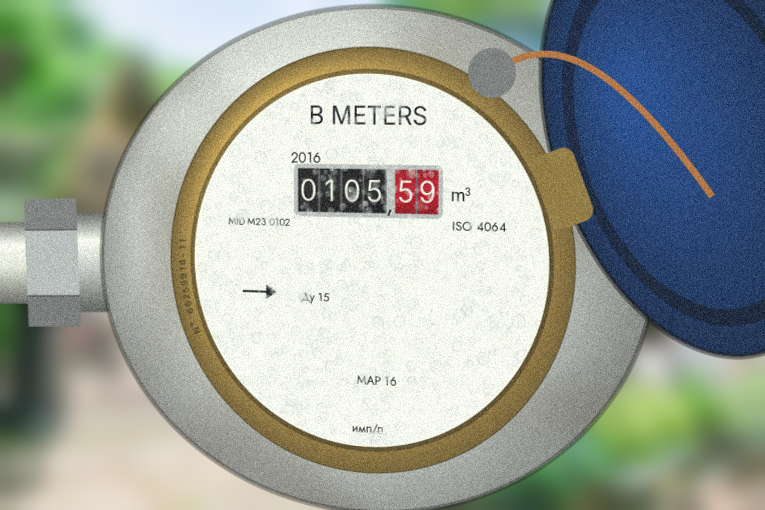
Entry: 105.59,m³
